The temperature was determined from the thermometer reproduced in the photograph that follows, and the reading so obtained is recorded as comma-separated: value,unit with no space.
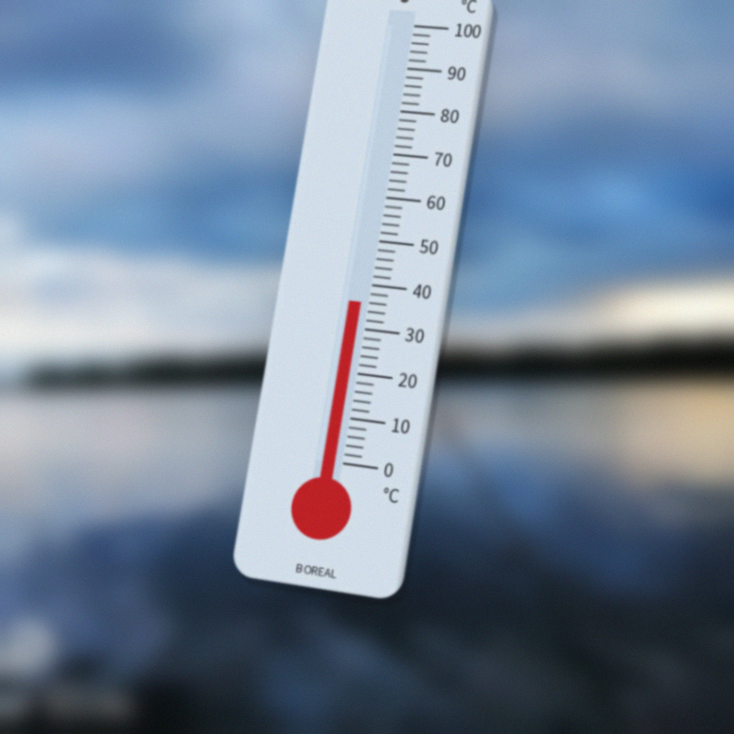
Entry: 36,°C
